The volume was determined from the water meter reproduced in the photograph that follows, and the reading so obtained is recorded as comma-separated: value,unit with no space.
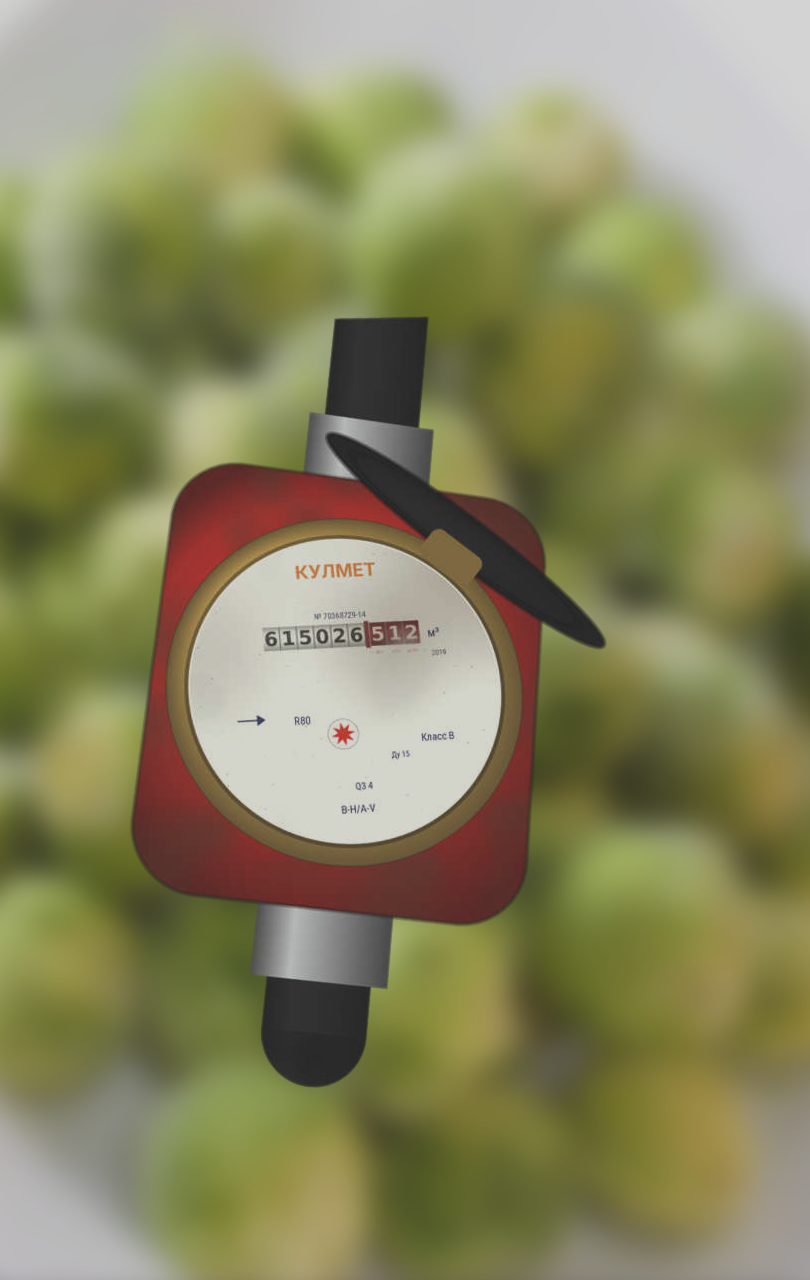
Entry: 615026.512,m³
